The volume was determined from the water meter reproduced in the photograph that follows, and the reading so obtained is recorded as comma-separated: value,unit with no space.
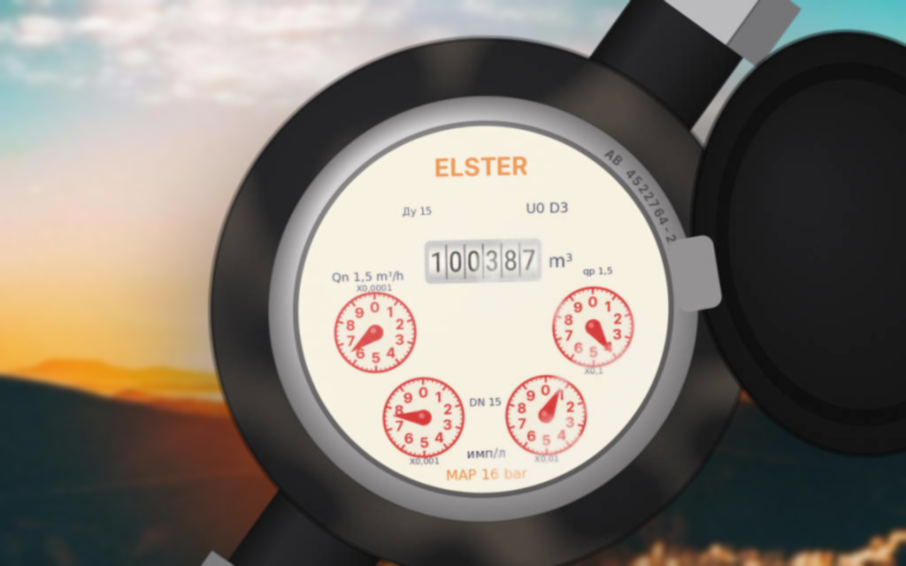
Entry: 100387.4076,m³
